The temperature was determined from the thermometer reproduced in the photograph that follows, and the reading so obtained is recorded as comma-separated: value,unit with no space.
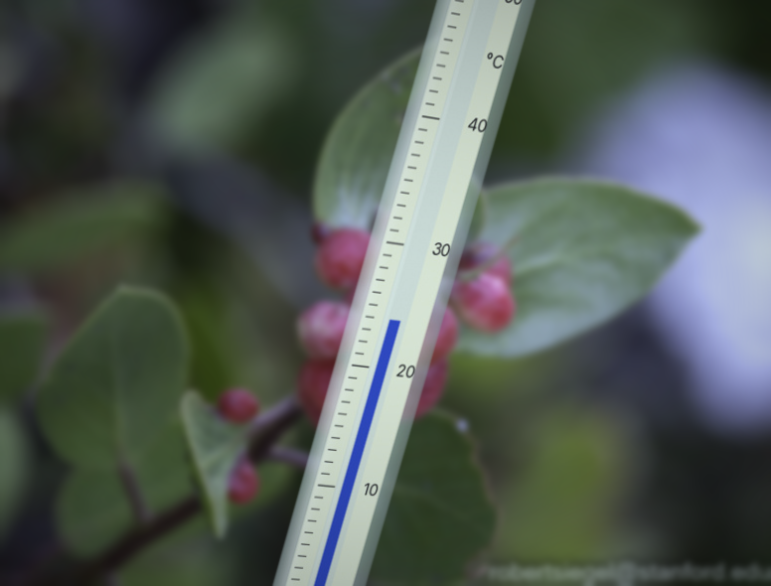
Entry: 24,°C
